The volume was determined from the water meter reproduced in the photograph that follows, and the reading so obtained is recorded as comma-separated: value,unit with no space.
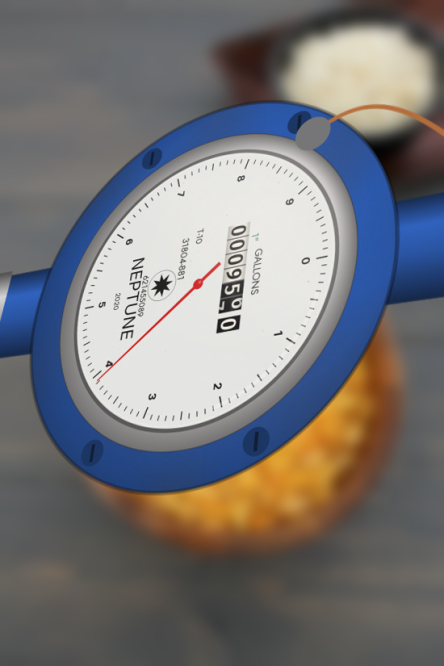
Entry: 9563.9,gal
